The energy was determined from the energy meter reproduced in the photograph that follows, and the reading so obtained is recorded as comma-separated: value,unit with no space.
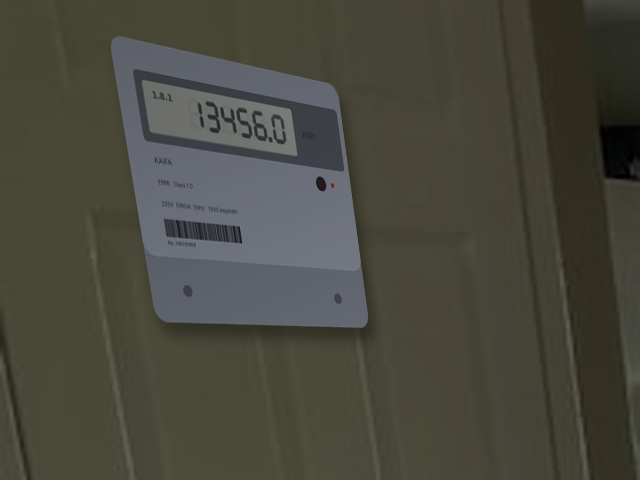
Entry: 13456.0,kWh
